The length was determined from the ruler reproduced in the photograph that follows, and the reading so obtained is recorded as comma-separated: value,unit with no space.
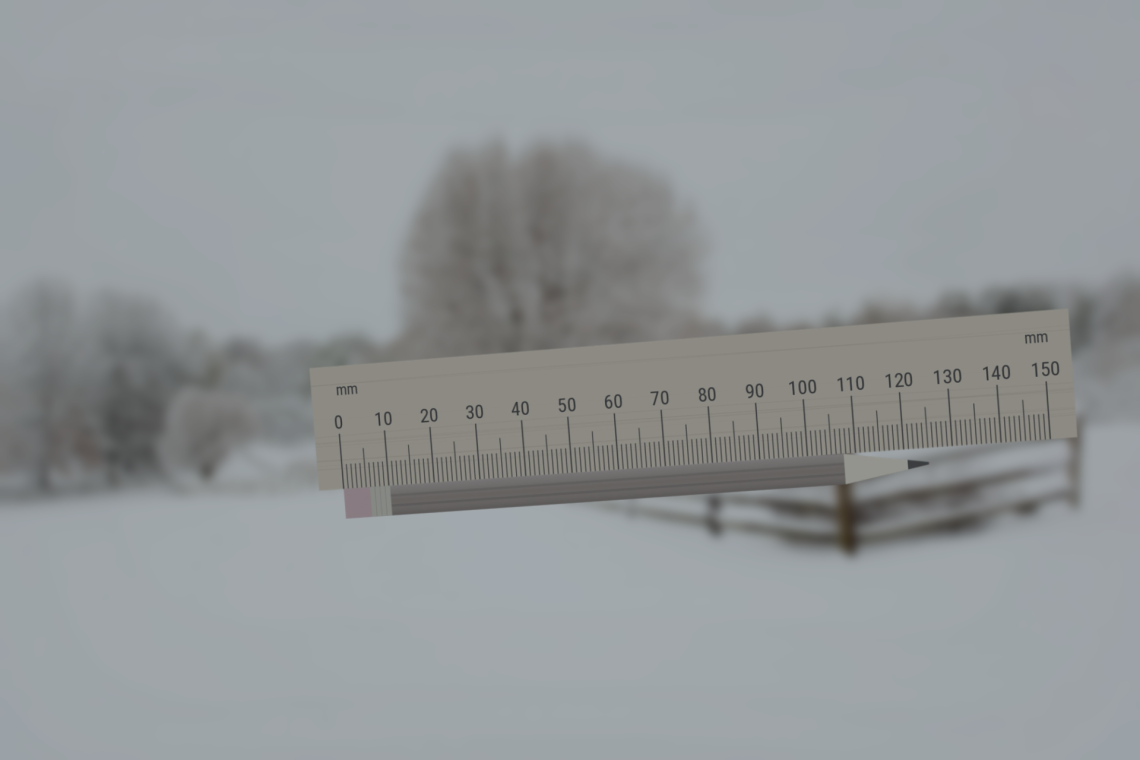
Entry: 125,mm
